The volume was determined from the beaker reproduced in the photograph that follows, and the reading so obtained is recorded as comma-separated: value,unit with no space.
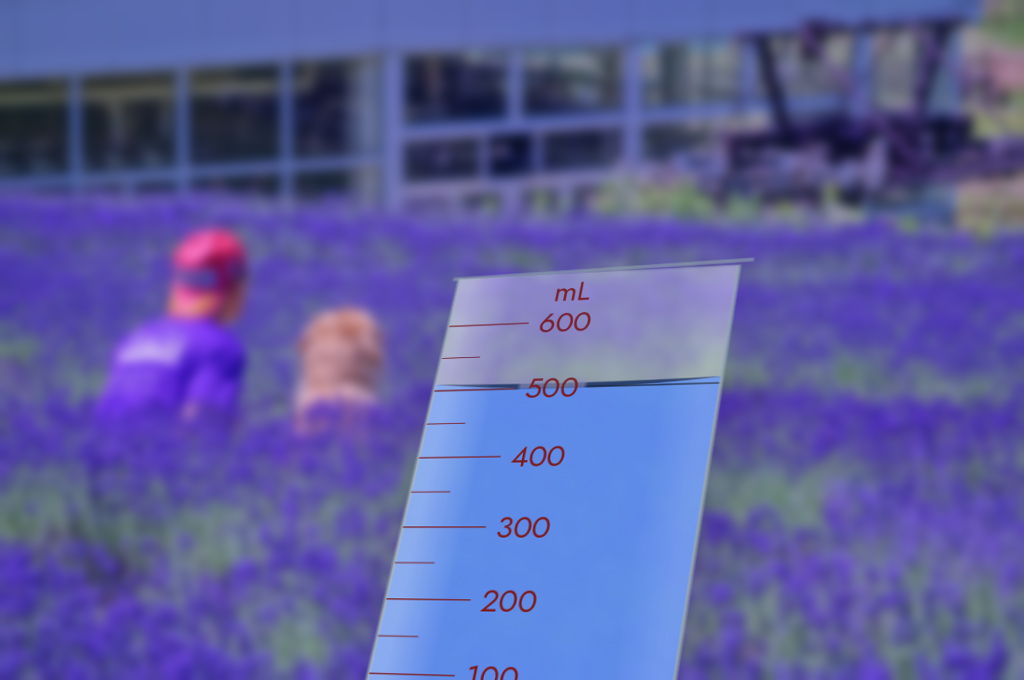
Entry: 500,mL
